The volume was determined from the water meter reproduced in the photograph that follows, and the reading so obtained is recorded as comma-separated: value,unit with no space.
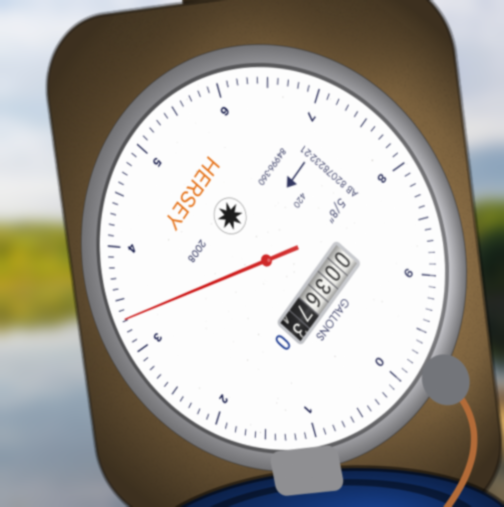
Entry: 36733.3,gal
